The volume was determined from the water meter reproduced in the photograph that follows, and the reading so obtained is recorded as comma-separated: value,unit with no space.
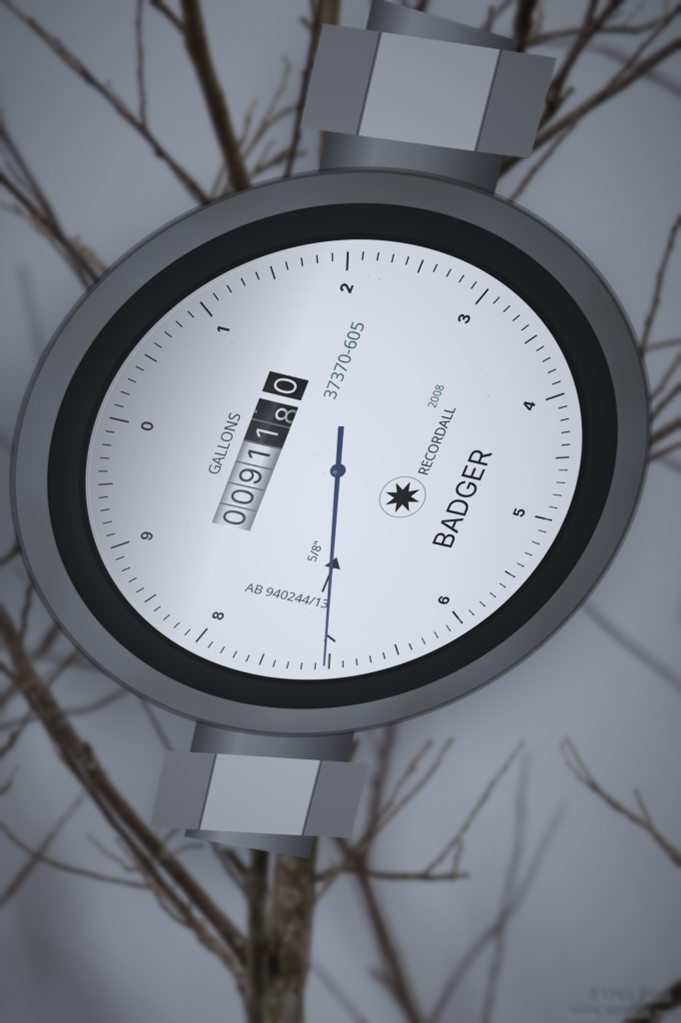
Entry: 91177.0,gal
